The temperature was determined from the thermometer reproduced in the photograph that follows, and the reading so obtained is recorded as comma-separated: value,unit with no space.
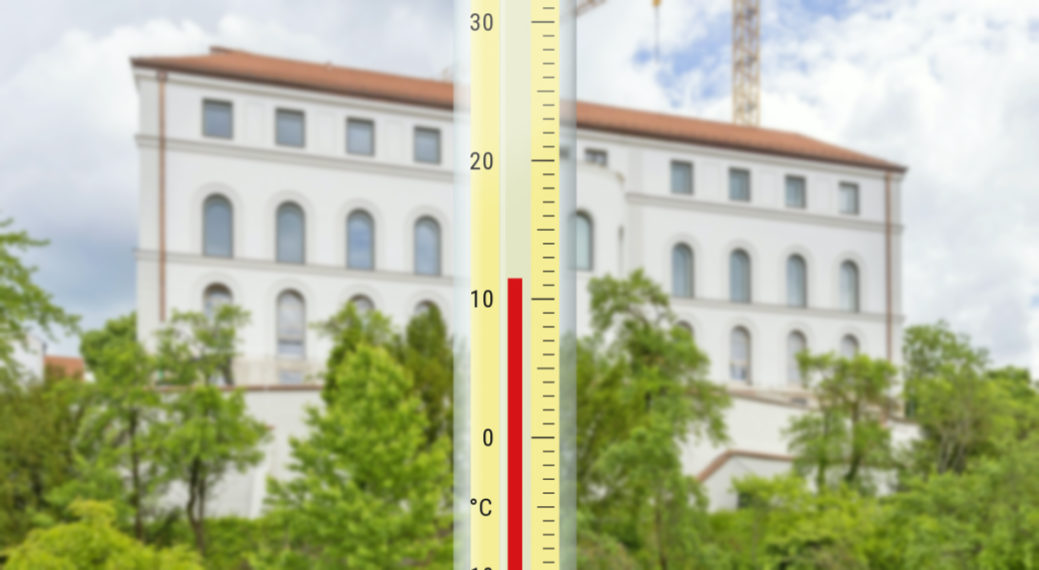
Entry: 11.5,°C
